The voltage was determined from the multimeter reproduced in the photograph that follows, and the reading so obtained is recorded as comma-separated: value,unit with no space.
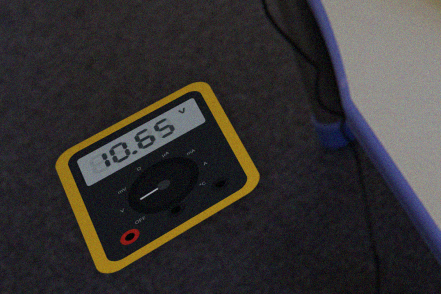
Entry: 10.65,V
